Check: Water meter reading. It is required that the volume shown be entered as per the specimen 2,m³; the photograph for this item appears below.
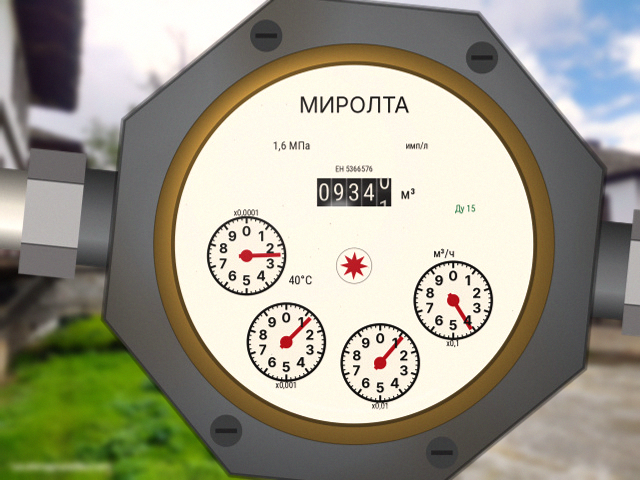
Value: 9340.4112,m³
